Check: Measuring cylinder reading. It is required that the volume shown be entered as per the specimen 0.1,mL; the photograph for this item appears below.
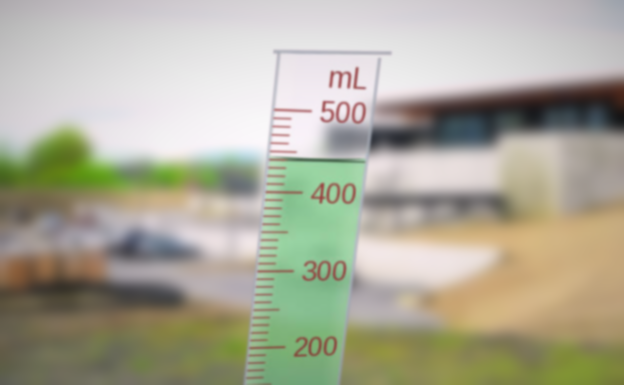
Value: 440,mL
